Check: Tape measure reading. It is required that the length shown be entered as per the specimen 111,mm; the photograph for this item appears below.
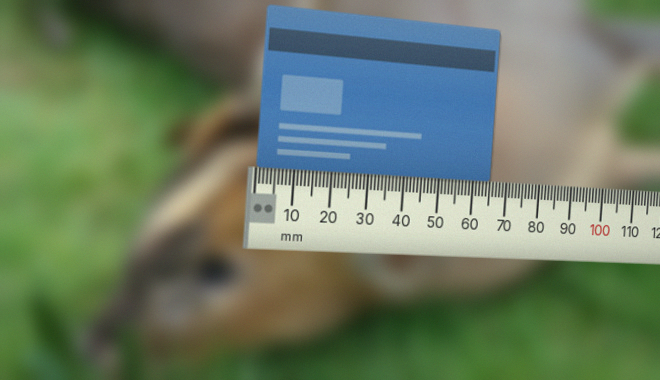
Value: 65,mm
